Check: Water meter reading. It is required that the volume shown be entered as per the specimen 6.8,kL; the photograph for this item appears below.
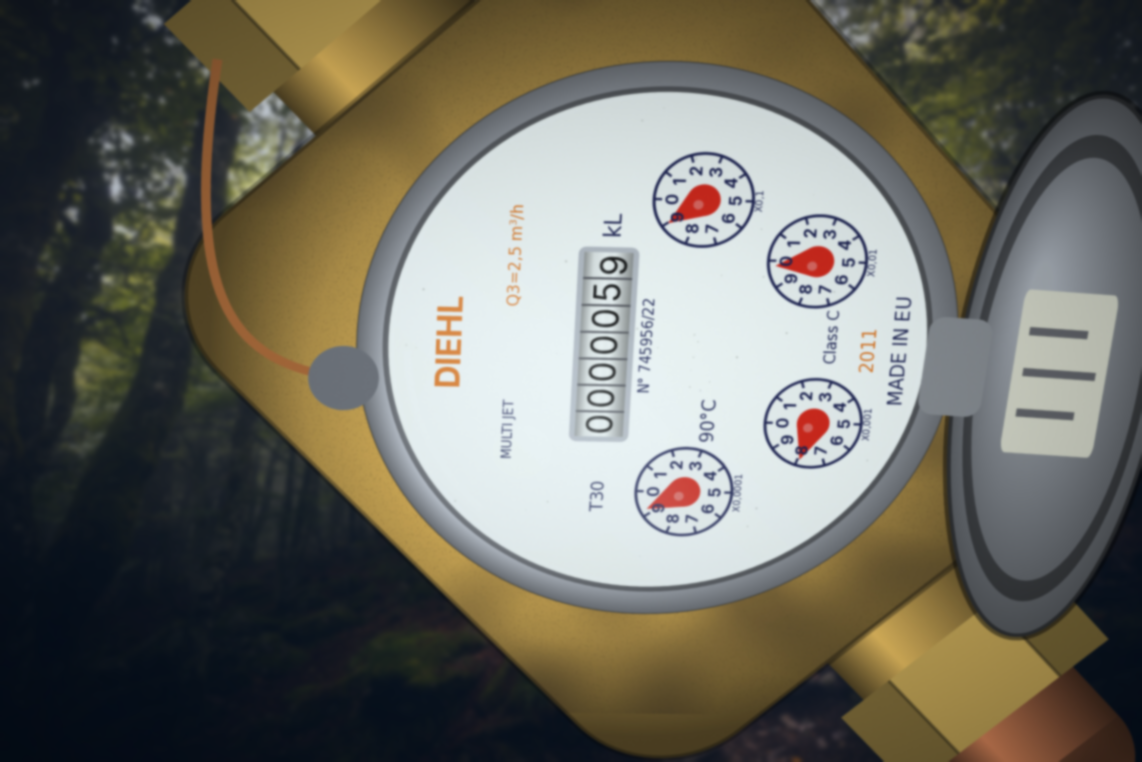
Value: 58.8979,kL
